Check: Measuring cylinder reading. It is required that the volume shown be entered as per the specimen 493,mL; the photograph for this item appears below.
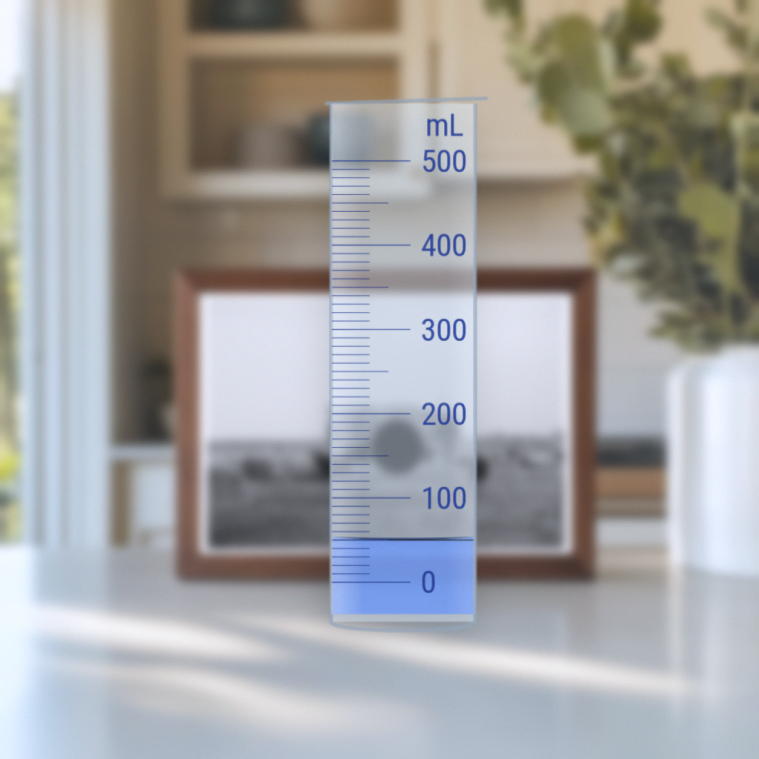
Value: 50,mL
